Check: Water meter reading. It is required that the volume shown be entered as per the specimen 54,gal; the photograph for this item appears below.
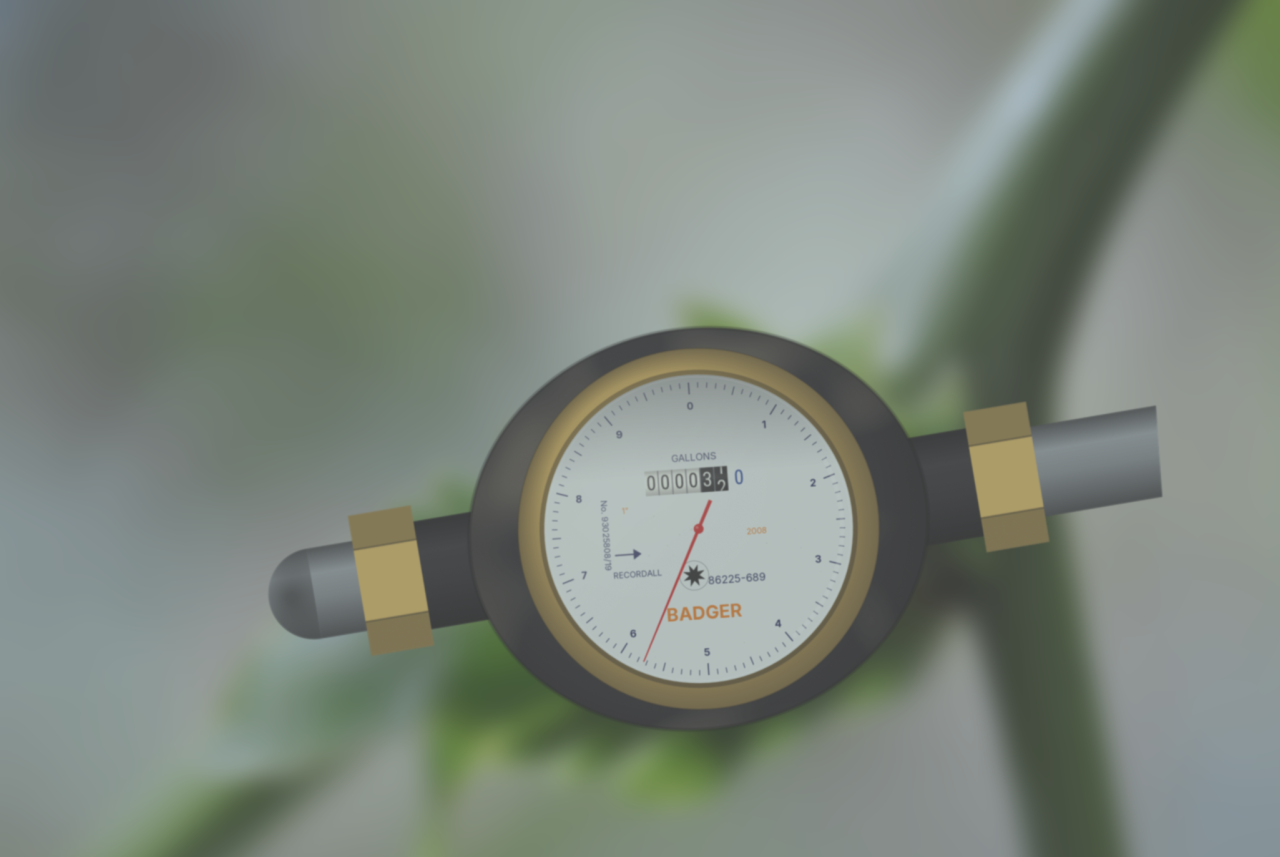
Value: 315.7,gal
